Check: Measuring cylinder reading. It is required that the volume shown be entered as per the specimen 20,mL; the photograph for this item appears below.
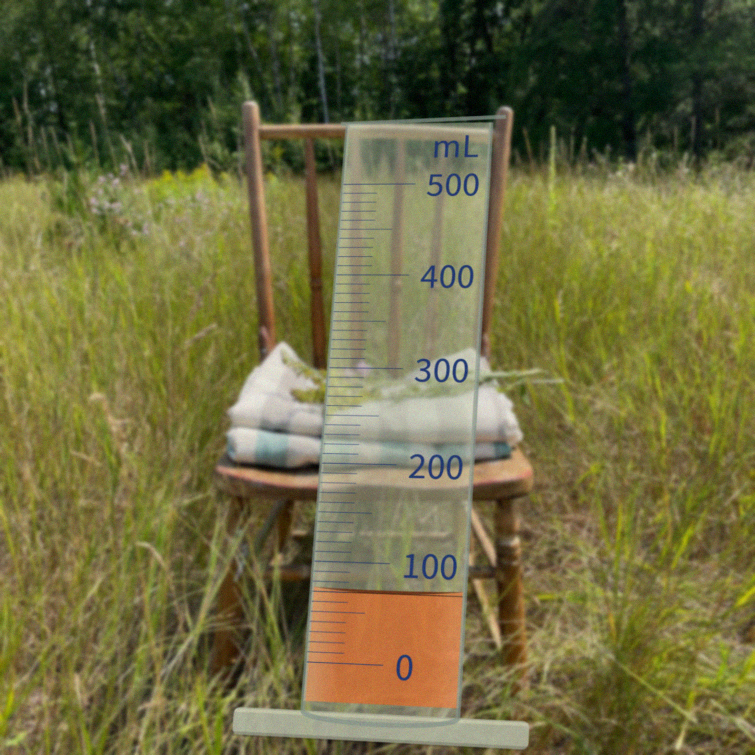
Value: 70,mL
